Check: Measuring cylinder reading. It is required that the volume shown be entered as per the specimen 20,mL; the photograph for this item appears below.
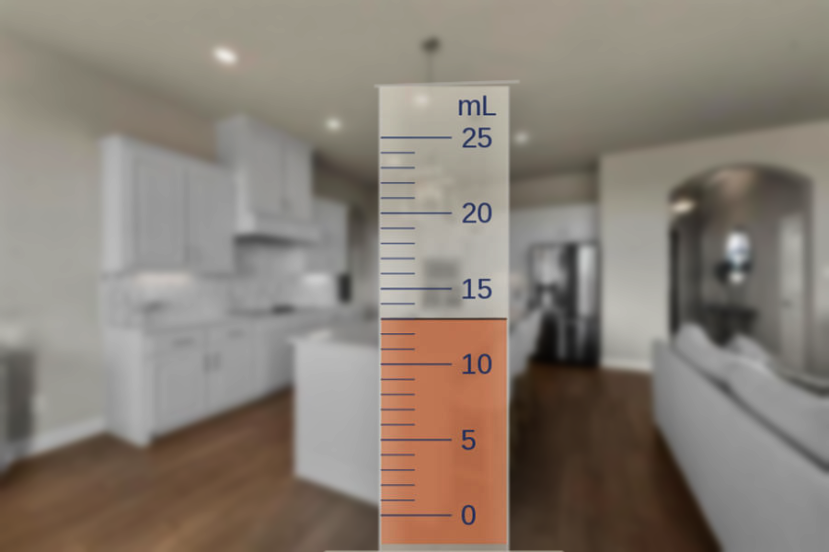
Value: 13,mL
